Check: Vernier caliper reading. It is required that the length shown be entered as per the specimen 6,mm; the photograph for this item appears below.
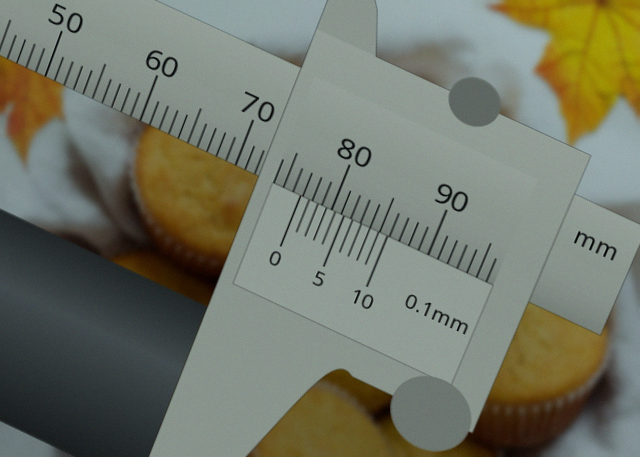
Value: 76.8,mm
